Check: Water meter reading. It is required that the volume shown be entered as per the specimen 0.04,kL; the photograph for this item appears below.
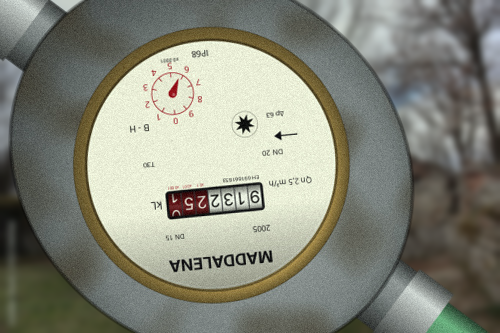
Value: 9132.2505,kL
